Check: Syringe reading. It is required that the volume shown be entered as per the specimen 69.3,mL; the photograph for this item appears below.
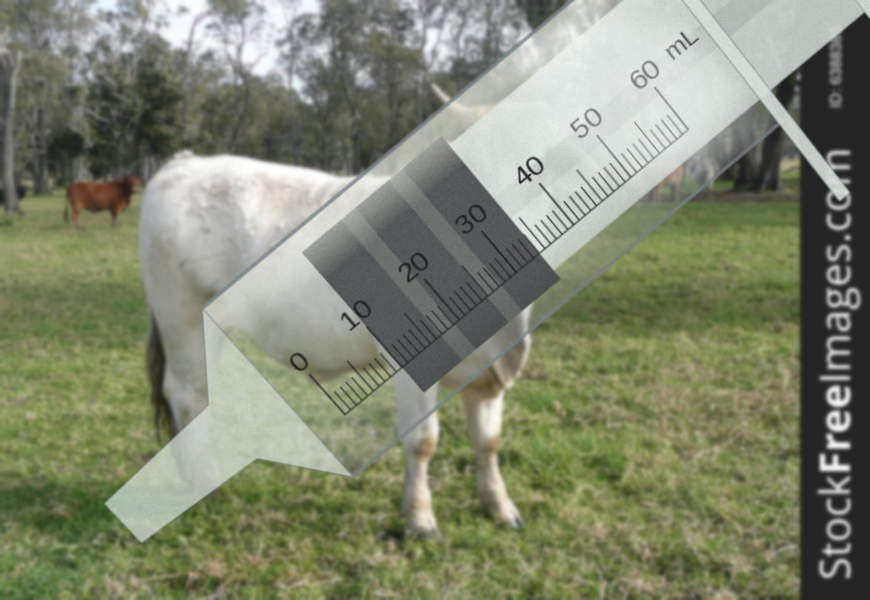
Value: 10,mL
